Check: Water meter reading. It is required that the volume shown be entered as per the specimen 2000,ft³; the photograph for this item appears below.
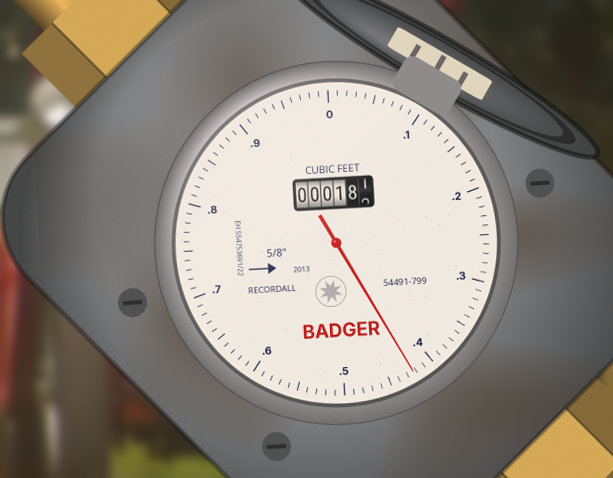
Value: 181.42,ft³
